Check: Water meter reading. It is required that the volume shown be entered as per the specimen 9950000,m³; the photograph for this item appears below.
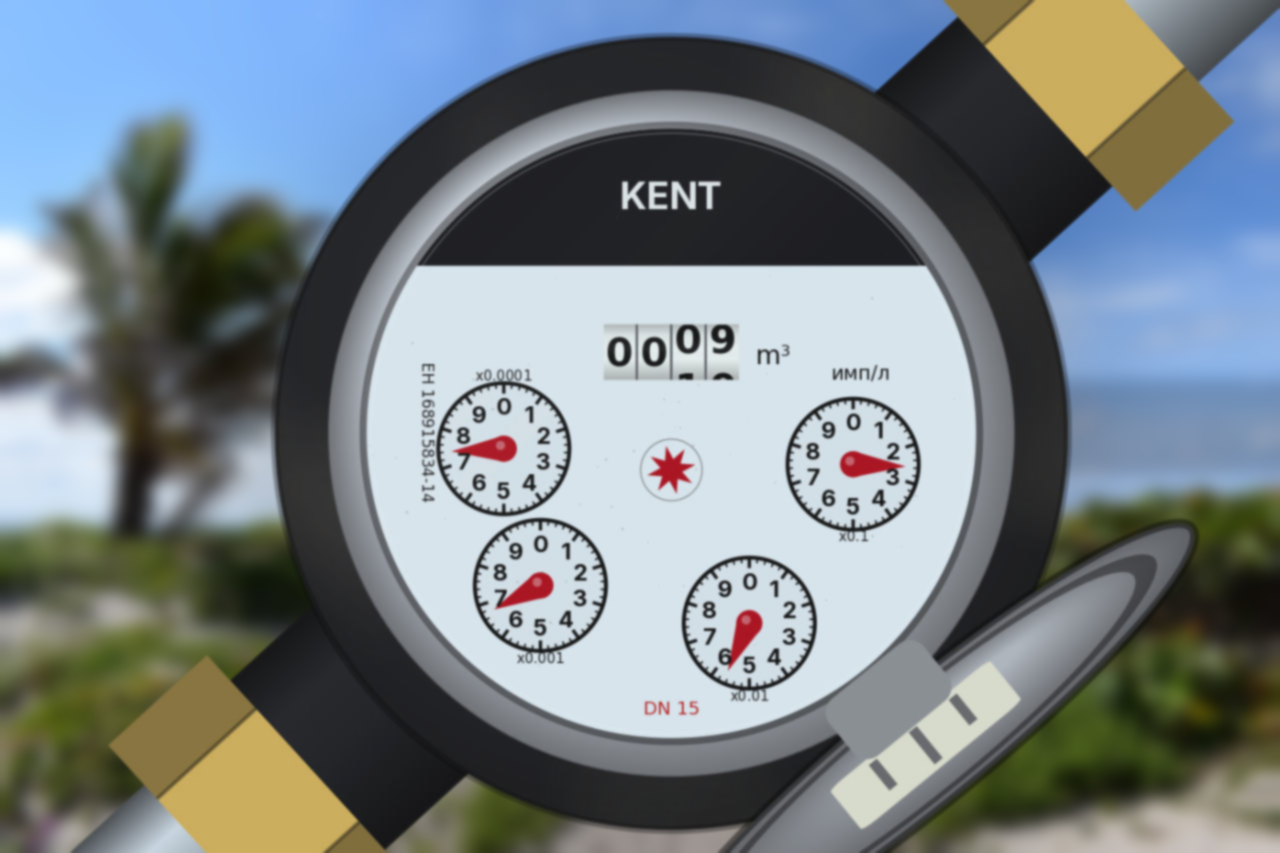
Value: 9.2567,m³
